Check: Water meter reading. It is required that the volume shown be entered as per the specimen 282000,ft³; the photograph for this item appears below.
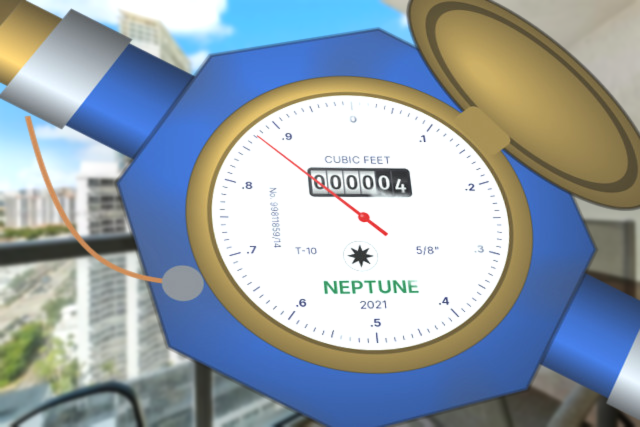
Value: 3.87,ft³
